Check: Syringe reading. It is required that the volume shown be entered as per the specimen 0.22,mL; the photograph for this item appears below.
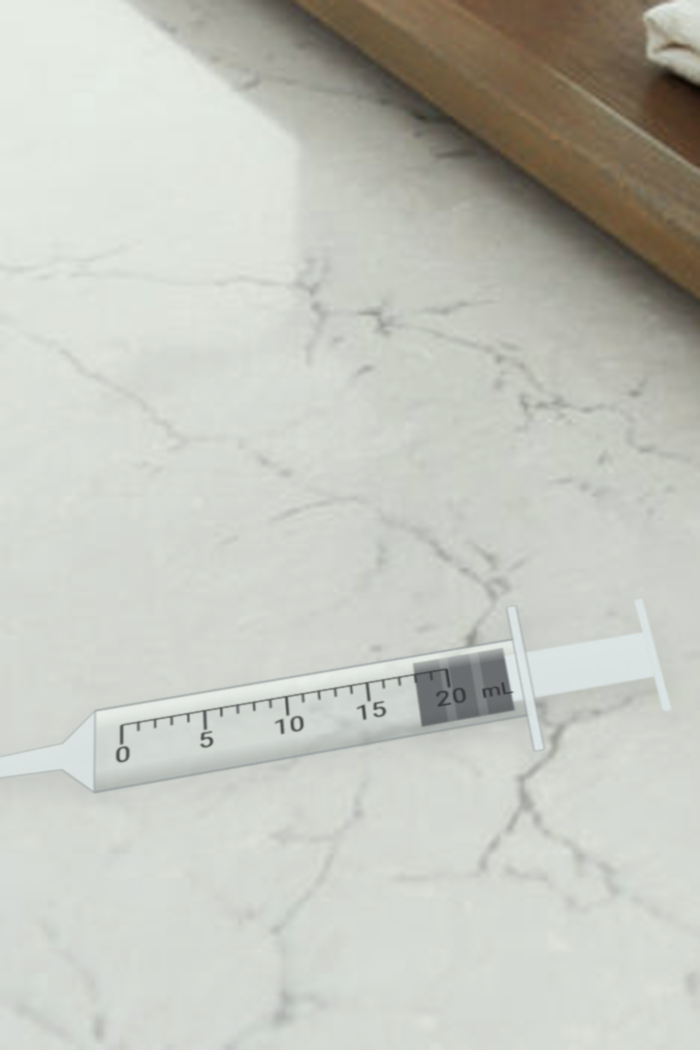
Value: 18,mL
